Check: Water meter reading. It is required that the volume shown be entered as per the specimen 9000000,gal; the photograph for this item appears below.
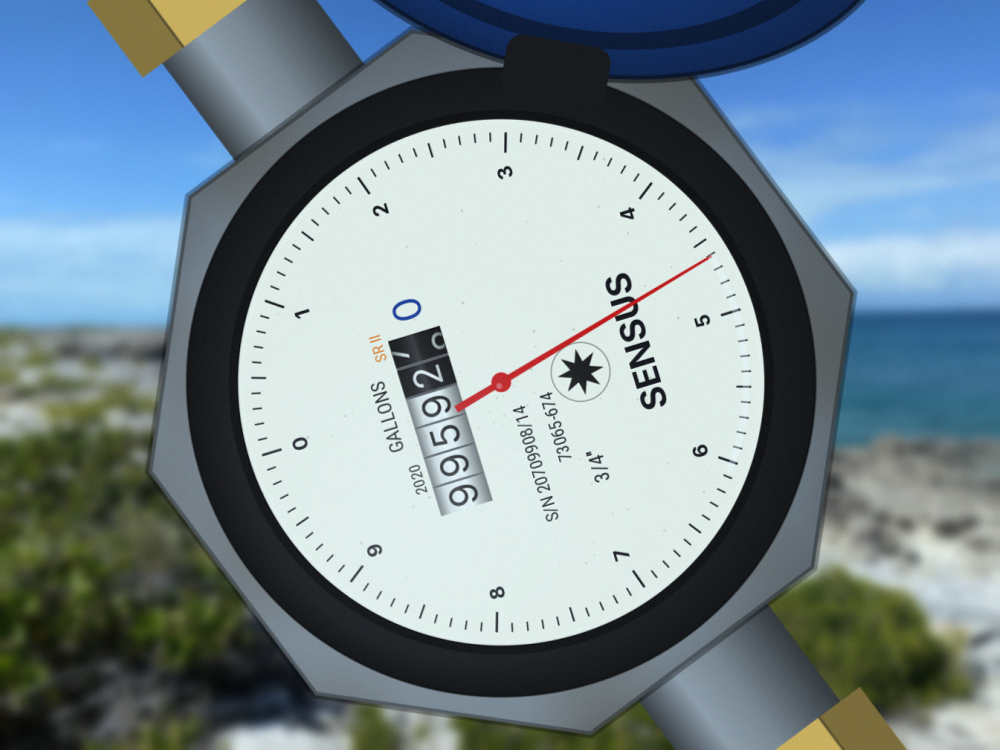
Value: 9959274.6,gal
